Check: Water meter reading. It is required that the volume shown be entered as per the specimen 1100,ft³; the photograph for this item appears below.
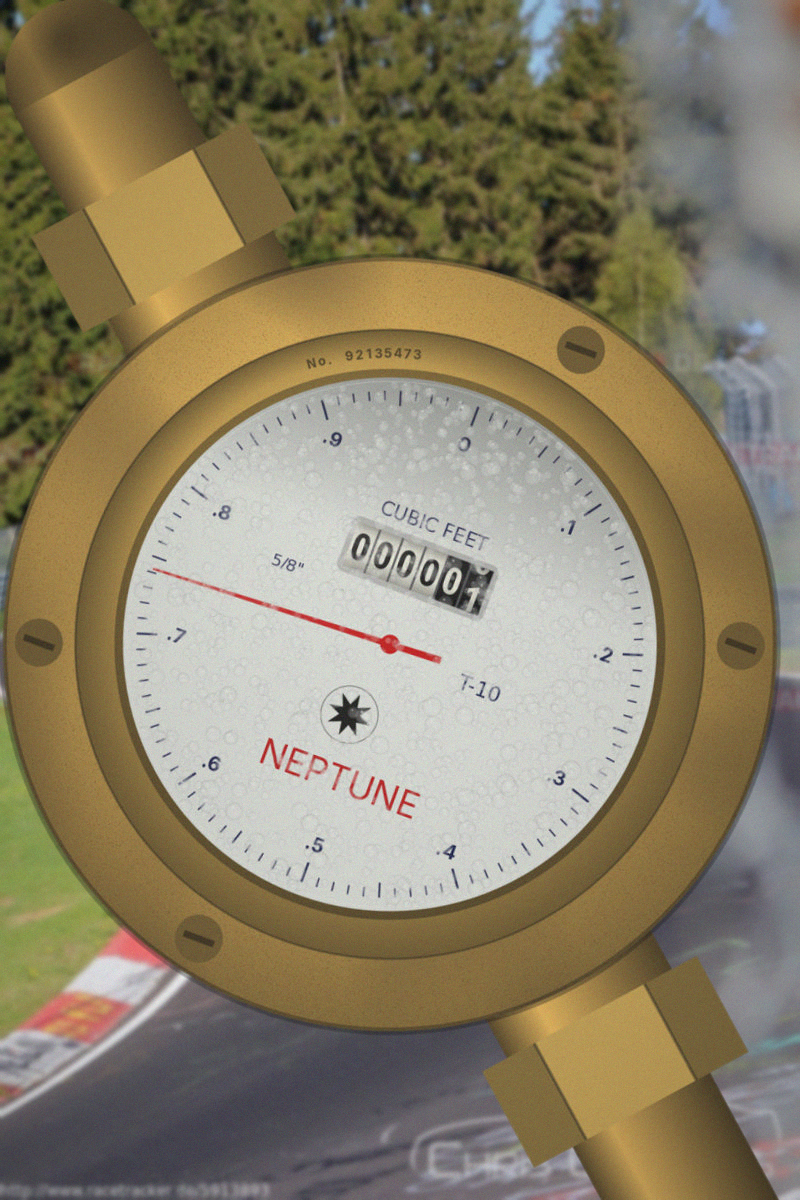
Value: 0.74,ft³
